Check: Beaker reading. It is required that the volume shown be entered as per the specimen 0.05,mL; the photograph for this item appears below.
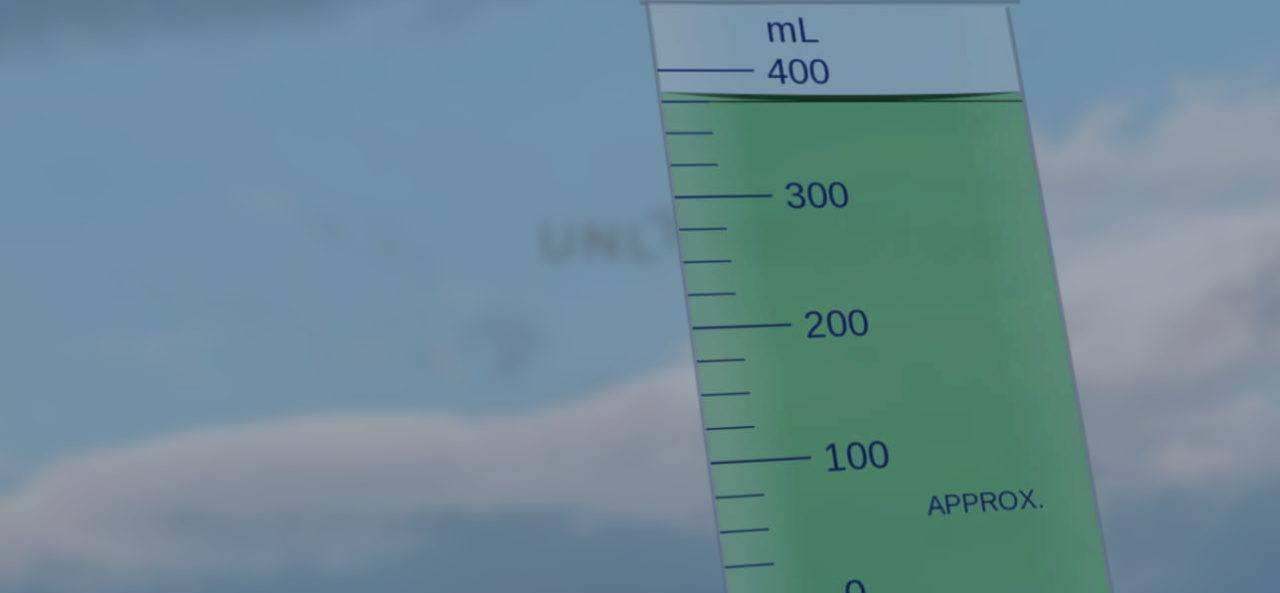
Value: 375,mL
